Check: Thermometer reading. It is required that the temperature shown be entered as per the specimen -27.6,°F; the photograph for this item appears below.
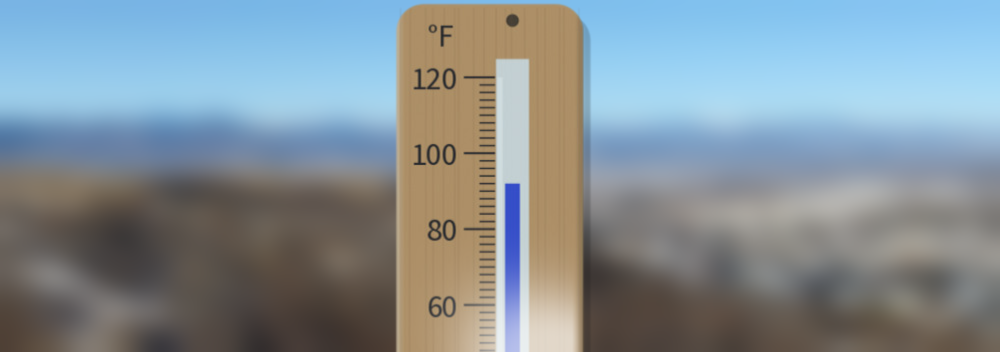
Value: 92,°F
